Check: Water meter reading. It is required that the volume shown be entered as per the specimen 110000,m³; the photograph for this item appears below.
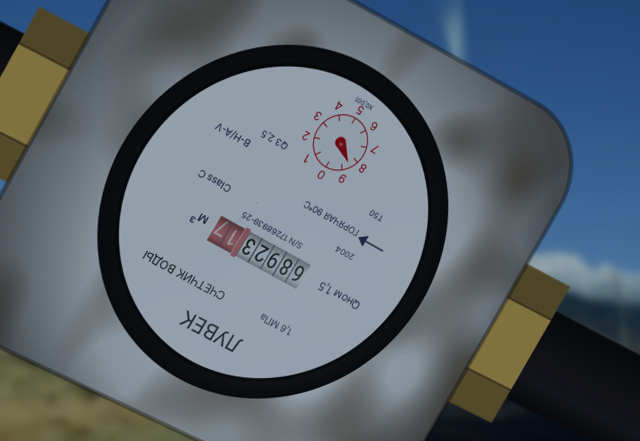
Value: 68923.168,m³
